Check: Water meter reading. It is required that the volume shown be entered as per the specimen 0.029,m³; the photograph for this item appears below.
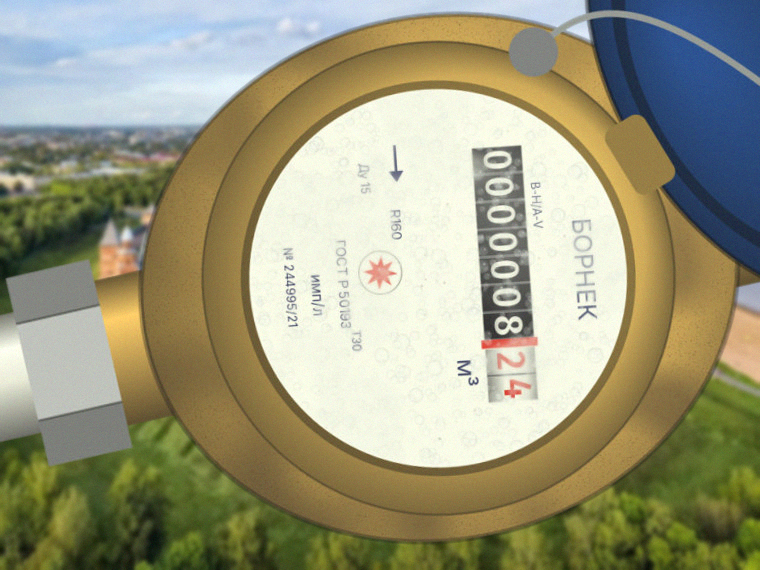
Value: 8.24,m³
